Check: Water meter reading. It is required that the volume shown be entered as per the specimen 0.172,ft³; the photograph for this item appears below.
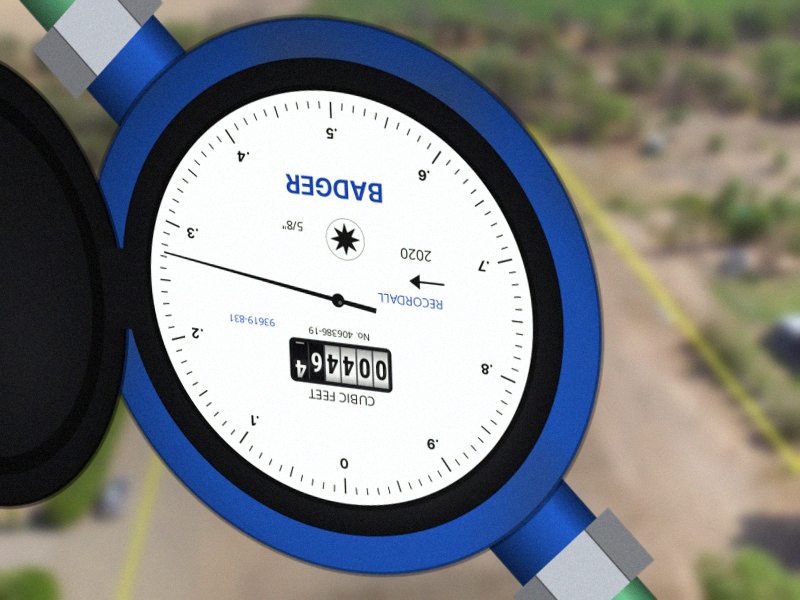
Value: 4464.27,ft³
